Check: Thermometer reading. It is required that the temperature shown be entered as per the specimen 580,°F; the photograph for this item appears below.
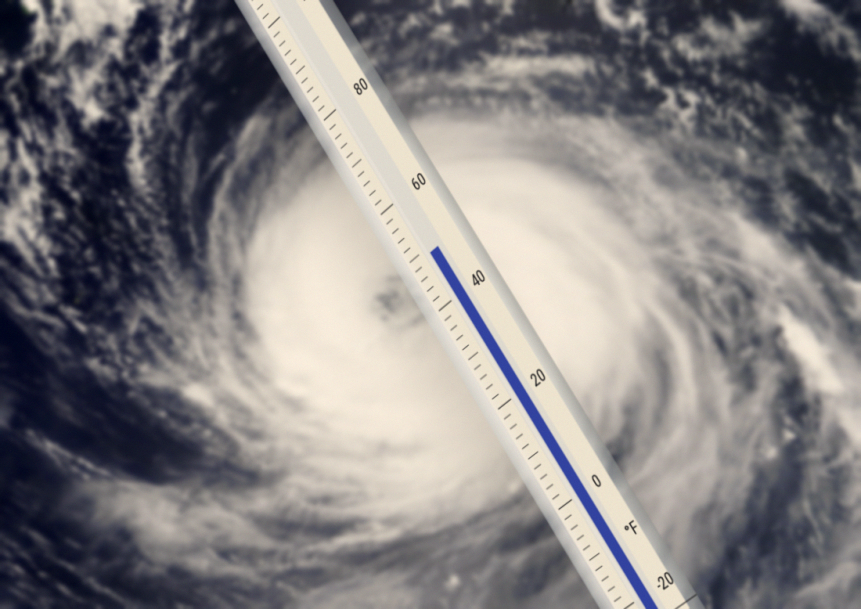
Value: 49,°F
